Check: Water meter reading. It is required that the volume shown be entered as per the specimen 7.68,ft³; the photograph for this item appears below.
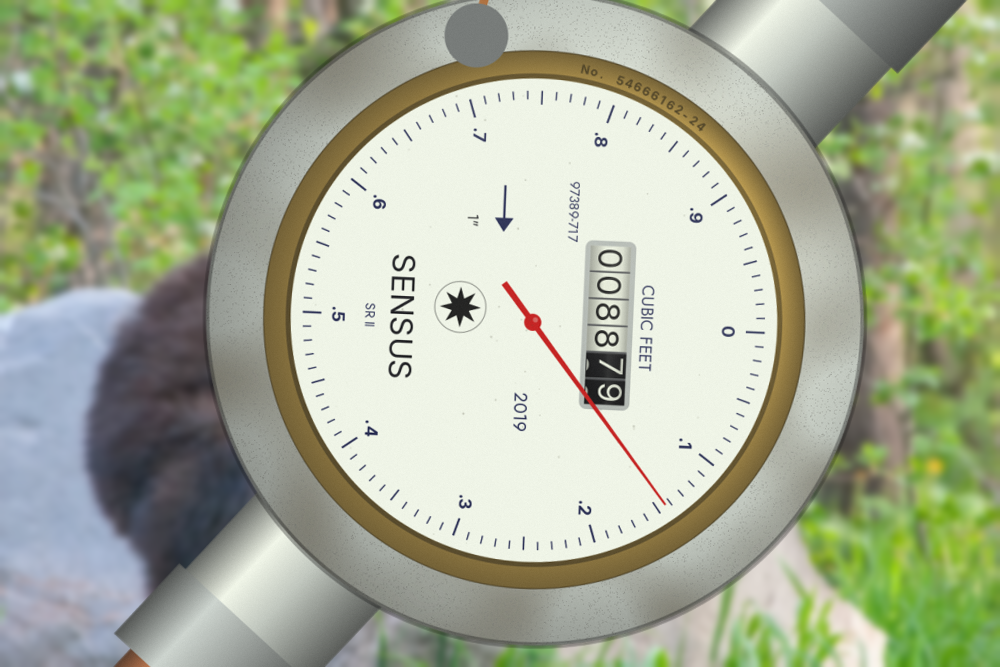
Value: 8879.14,ft³
